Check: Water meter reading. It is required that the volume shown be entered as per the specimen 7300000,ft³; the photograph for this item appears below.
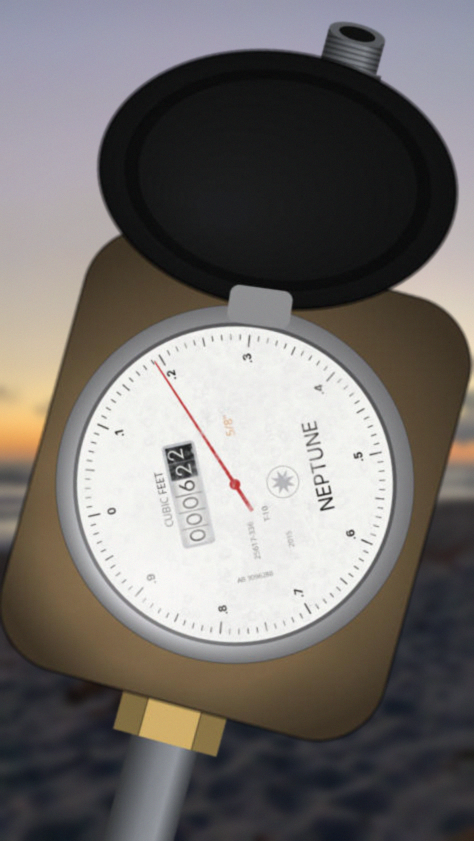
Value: 622.19,ft³
